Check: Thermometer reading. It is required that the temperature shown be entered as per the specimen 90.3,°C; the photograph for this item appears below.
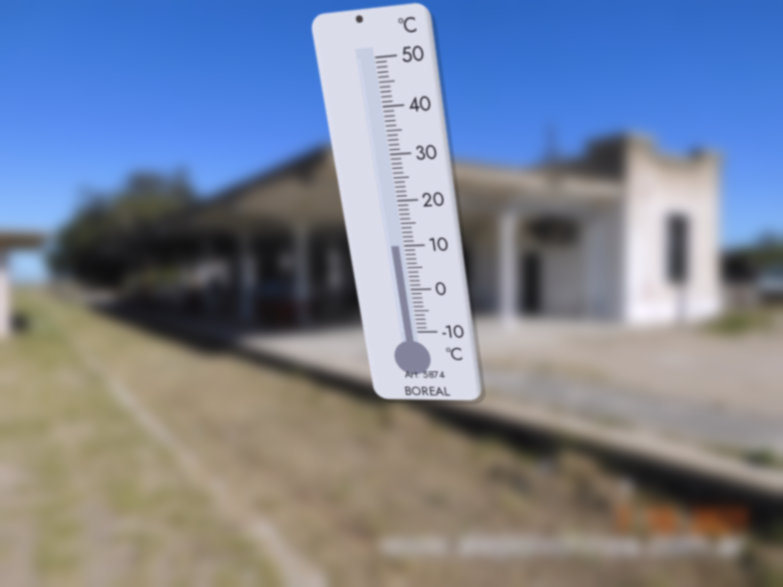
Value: 10,°C
